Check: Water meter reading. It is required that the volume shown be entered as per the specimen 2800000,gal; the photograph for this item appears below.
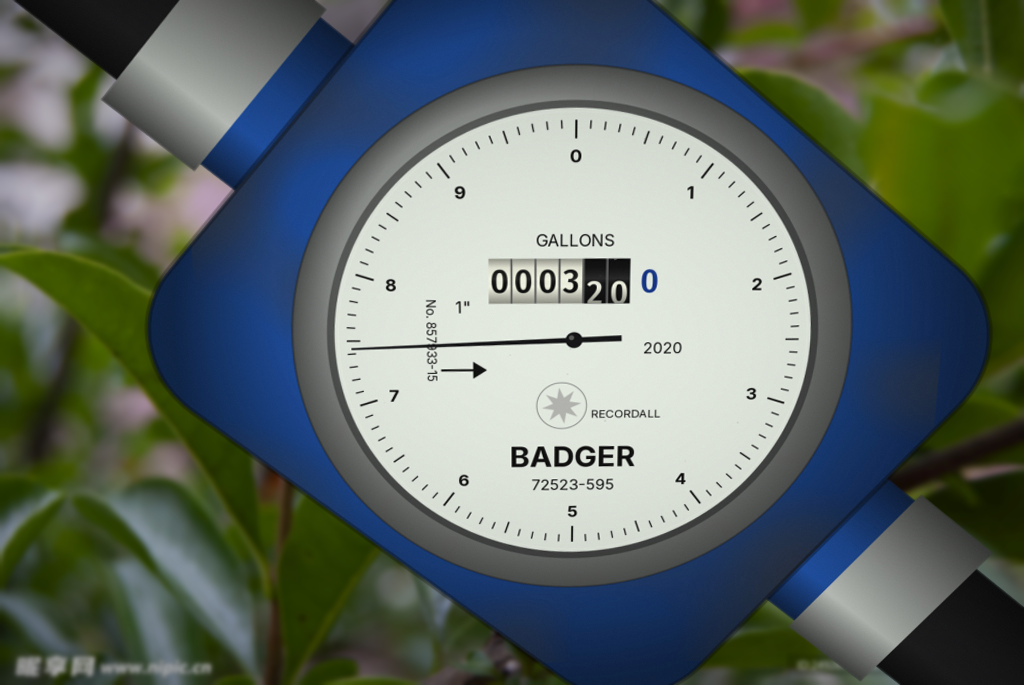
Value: 3197.4,gal
